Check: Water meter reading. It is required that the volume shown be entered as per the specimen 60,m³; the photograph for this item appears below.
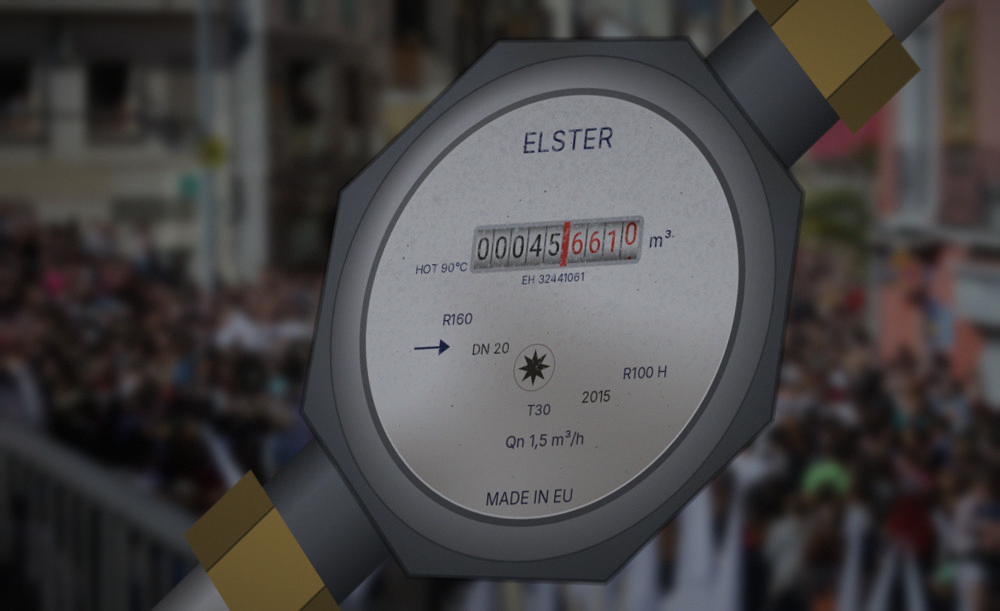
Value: 45.6610,m³
